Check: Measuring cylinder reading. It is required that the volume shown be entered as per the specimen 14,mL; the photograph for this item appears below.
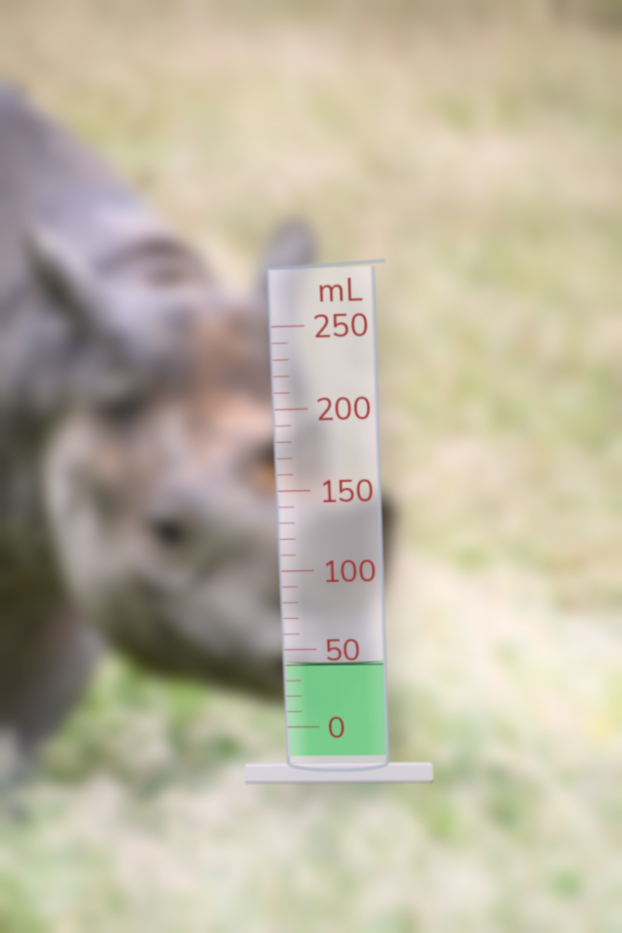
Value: 40,mL
